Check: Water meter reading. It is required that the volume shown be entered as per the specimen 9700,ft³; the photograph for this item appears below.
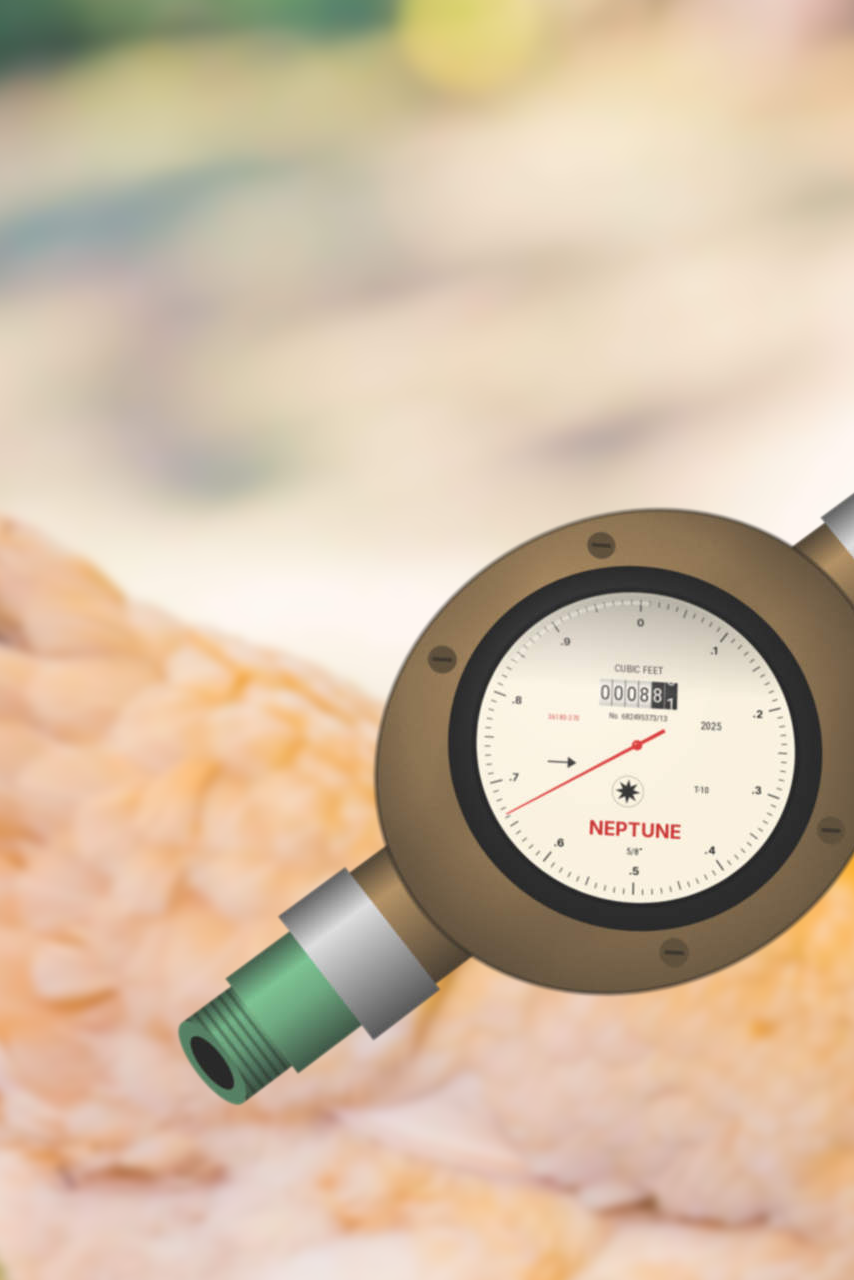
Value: 880.66,ft³
